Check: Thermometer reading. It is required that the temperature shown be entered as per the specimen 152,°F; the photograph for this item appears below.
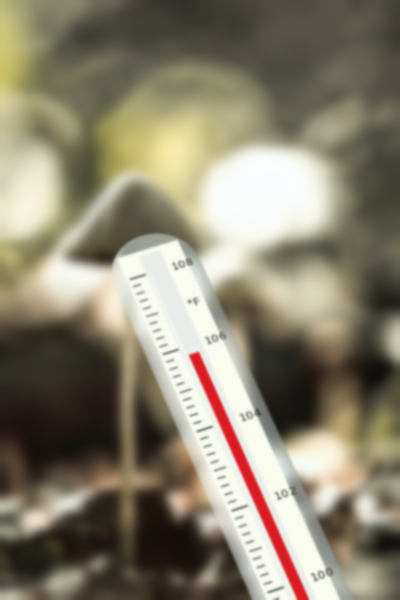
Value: 105.8,°F
